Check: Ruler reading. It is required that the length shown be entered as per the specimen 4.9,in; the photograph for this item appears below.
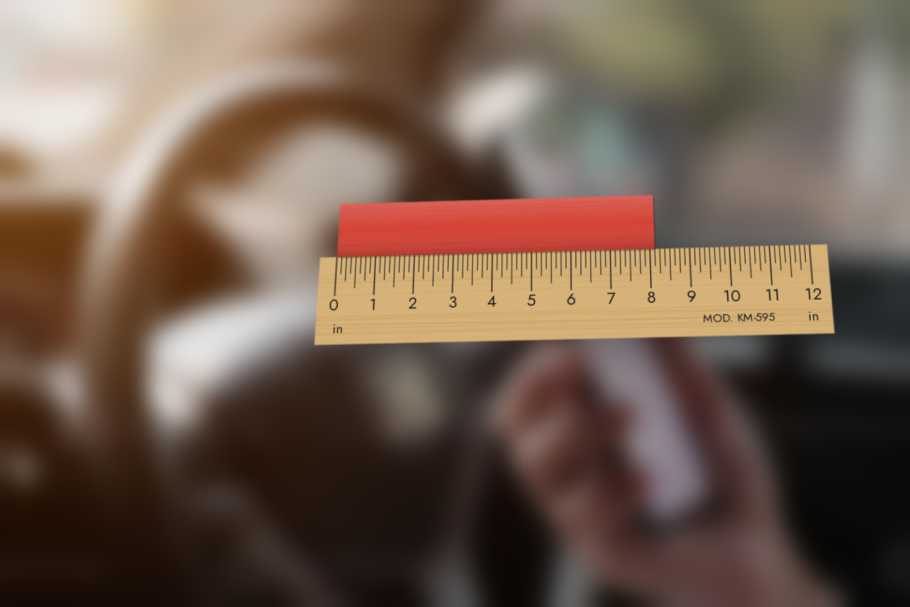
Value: 8.125,in
